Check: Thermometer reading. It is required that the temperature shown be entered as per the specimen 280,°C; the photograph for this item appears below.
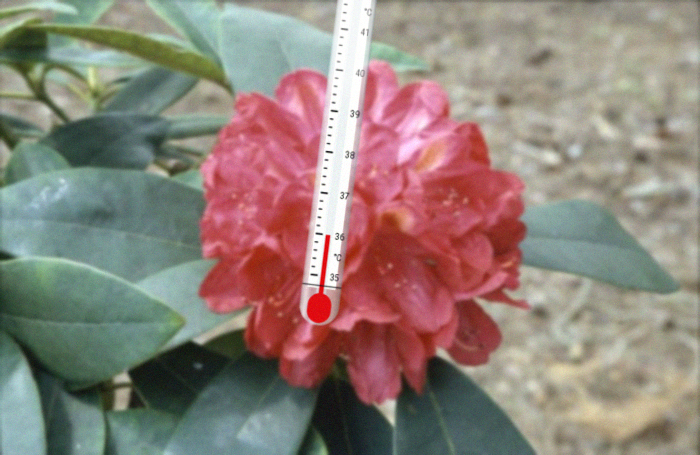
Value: 36,°C
